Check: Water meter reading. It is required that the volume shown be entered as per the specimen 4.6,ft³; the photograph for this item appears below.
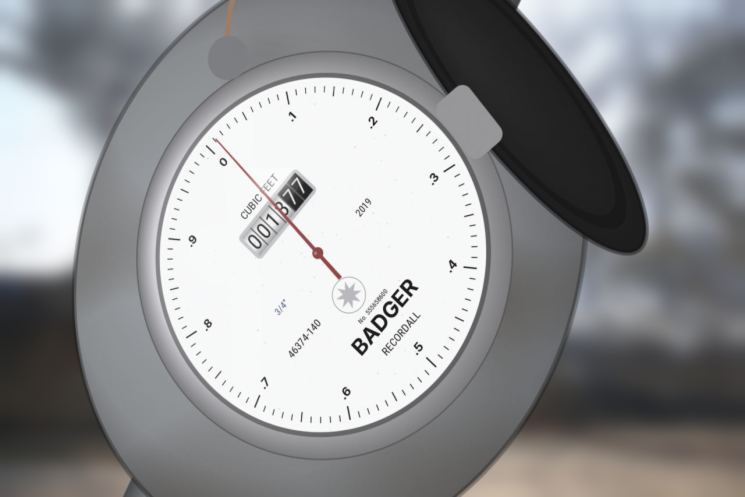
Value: 1377.01,ft³
